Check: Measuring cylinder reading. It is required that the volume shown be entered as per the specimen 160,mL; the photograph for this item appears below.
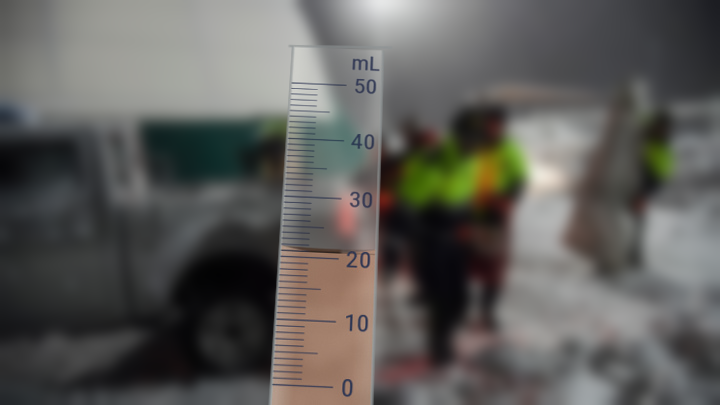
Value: 21,mL
